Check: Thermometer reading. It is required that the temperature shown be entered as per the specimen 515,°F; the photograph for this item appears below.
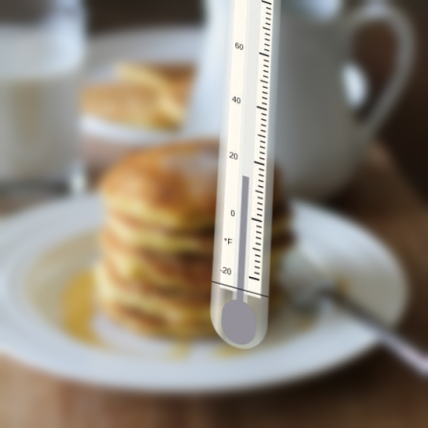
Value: 14,°F
